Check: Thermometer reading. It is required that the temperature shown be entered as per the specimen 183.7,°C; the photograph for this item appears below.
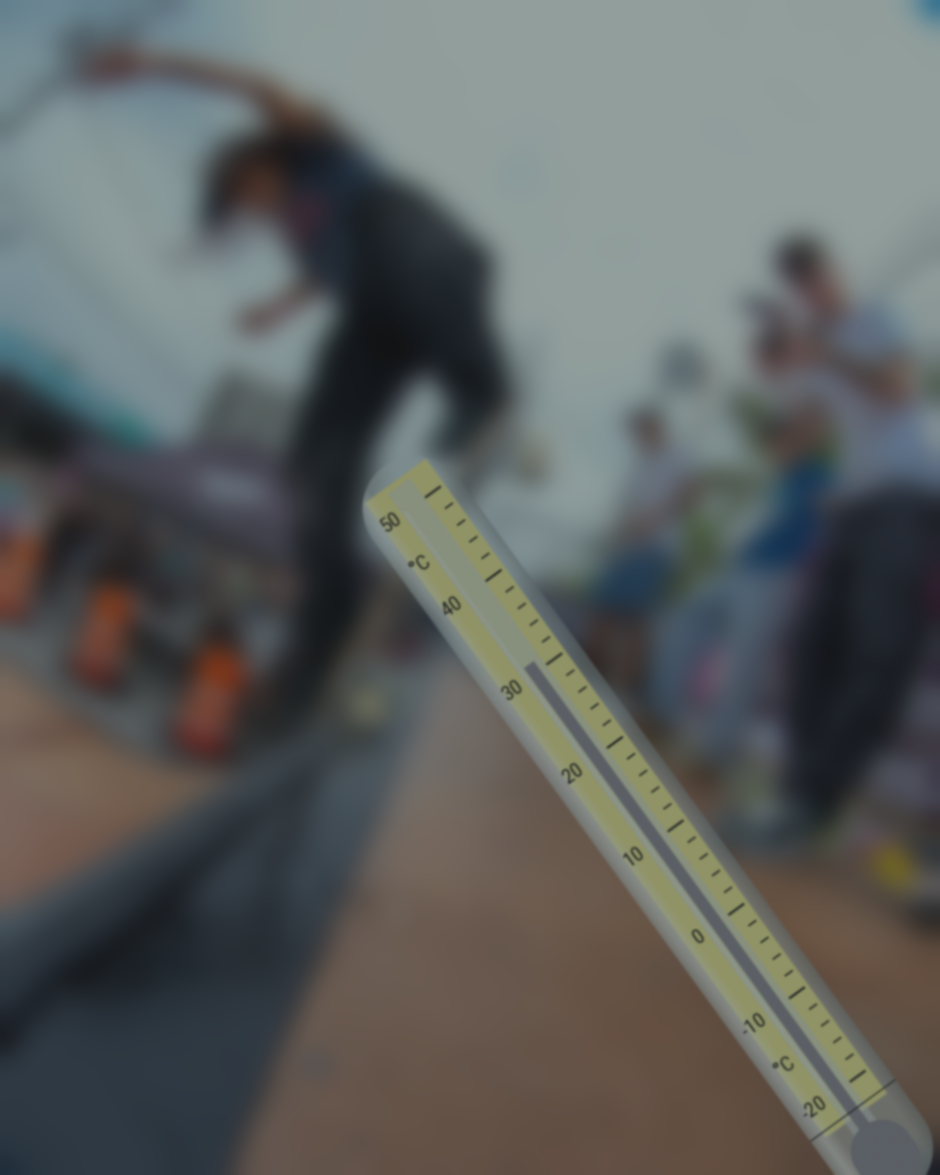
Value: 31,°C
